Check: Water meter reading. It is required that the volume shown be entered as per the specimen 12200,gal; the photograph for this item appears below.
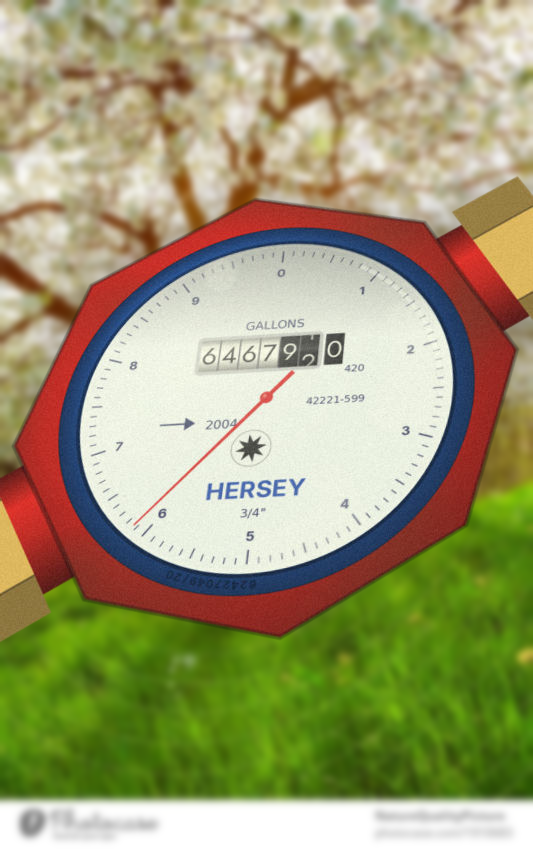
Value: 6467916.1,gal
